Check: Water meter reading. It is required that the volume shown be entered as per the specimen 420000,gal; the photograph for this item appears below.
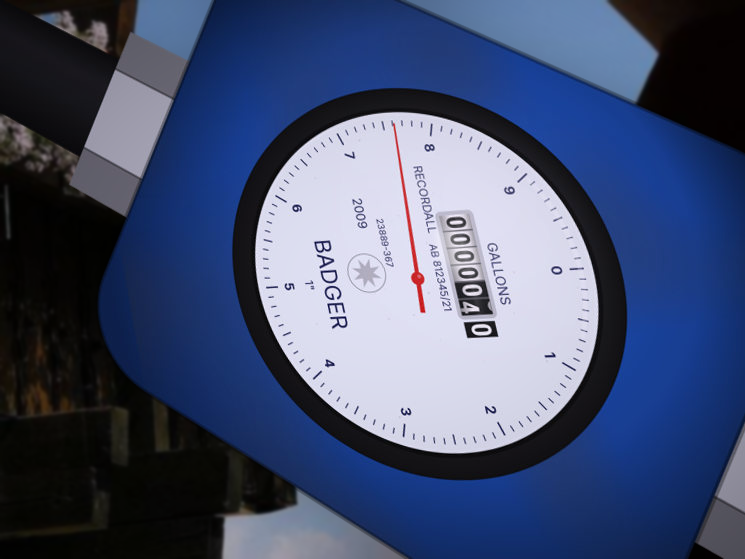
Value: 37.6,gal
